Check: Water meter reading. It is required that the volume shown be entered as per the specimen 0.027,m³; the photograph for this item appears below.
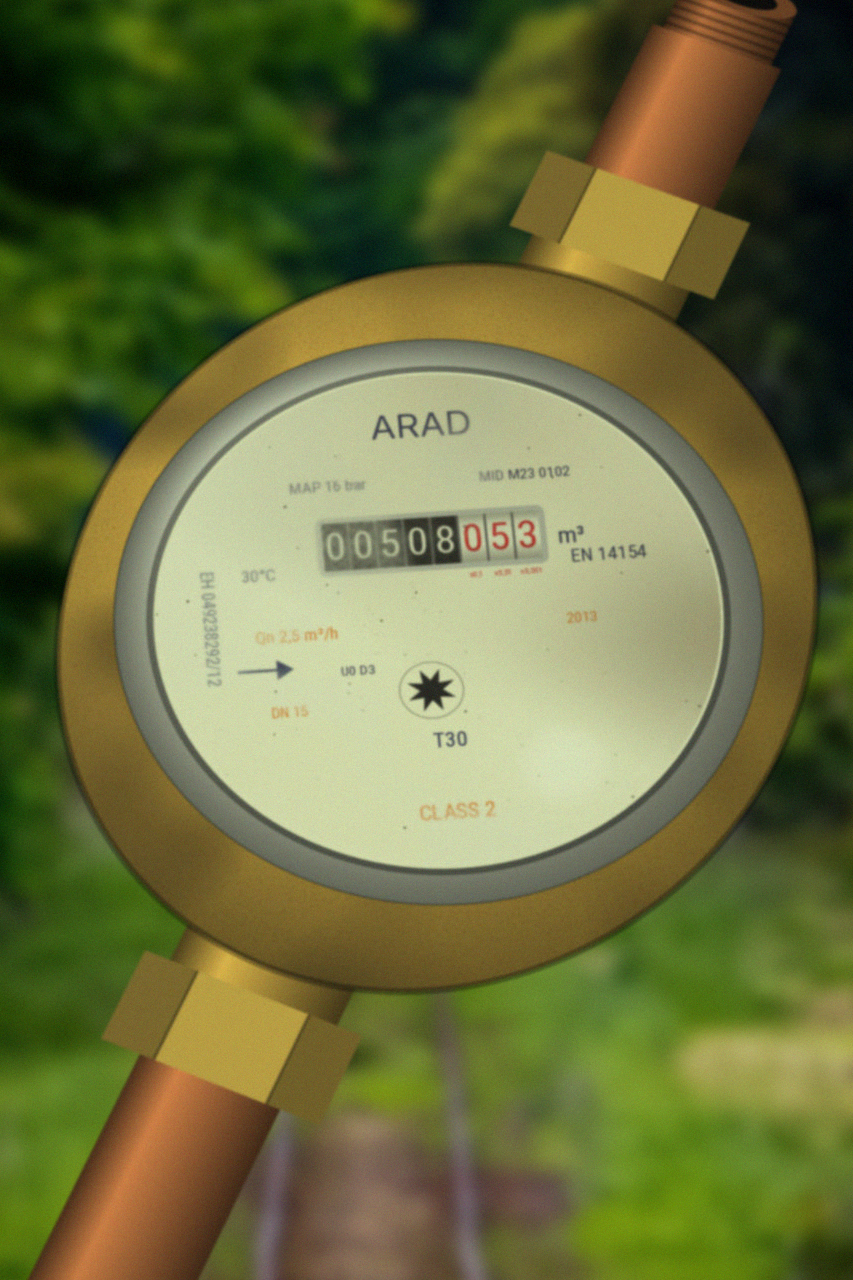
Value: 508.053,m³
